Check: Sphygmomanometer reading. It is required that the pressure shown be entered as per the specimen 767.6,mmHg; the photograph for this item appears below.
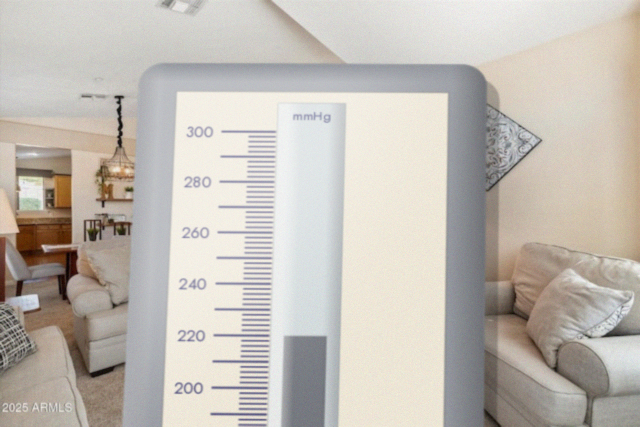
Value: 220,mmHg
